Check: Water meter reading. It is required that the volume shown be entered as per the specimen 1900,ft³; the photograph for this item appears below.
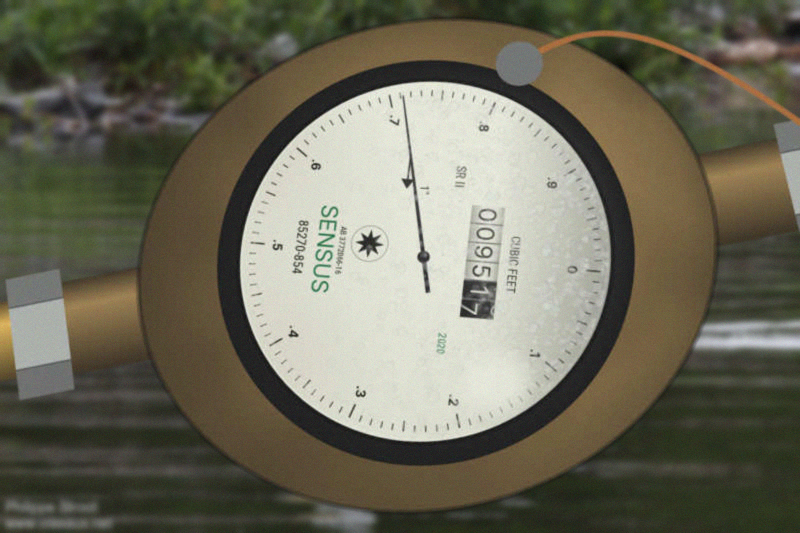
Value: 9516.71,ft³
